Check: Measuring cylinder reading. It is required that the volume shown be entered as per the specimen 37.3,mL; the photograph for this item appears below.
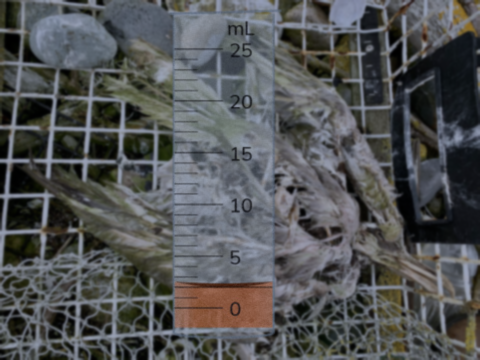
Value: 2,mL
